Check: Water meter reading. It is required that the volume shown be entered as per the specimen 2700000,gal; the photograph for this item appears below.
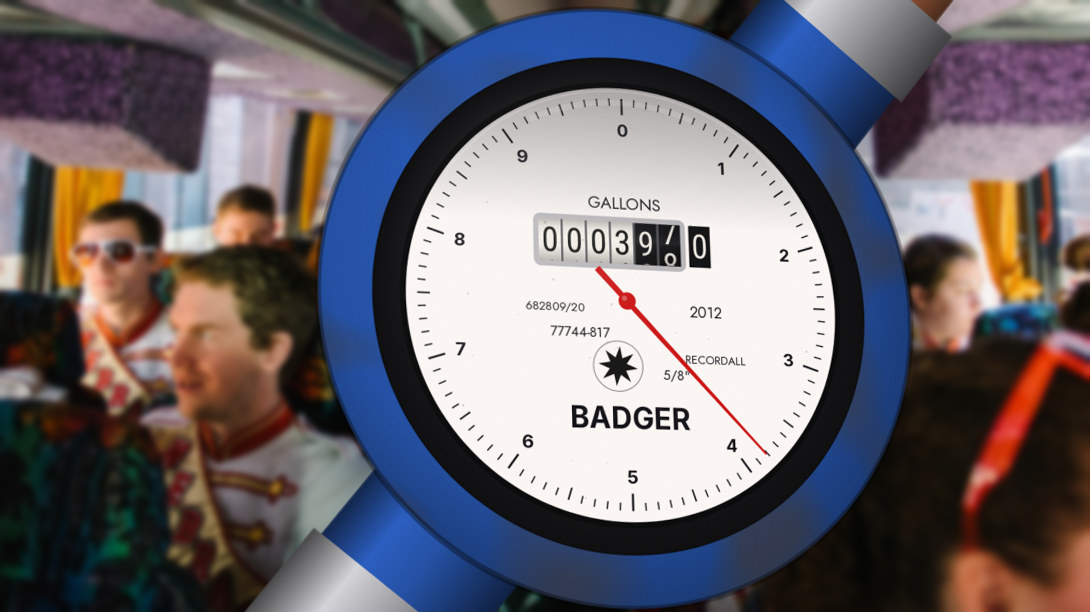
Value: 3973.8,gal
